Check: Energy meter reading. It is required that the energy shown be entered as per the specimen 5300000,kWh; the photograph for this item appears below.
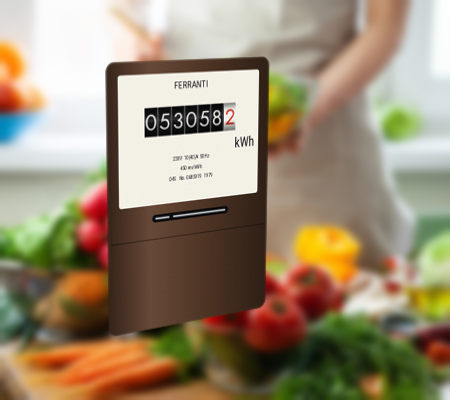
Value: 53058.2,kWh
